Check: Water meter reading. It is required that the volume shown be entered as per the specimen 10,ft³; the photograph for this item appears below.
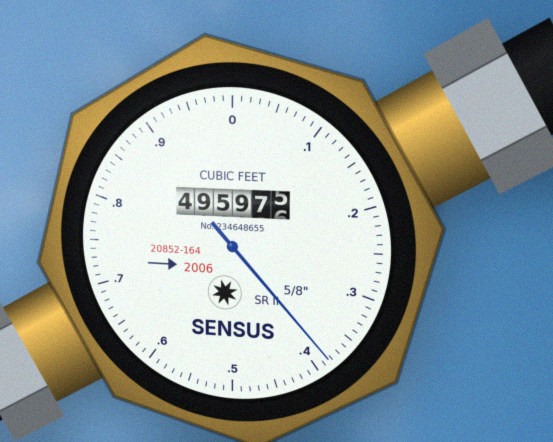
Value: 495975.38,ft³
